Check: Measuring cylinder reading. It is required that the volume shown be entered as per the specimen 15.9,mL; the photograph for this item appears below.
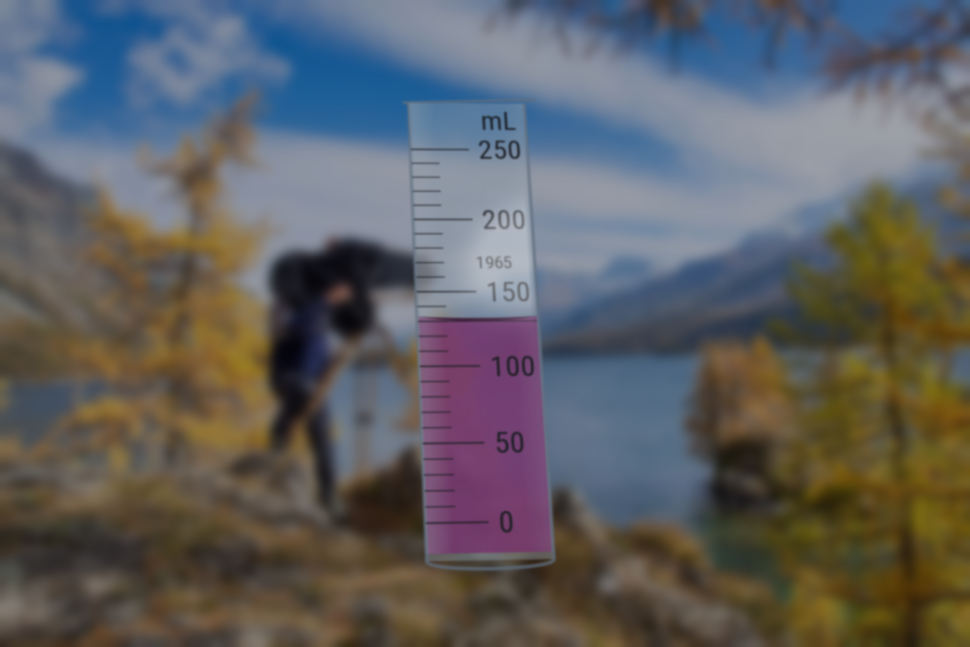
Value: 130,mL
